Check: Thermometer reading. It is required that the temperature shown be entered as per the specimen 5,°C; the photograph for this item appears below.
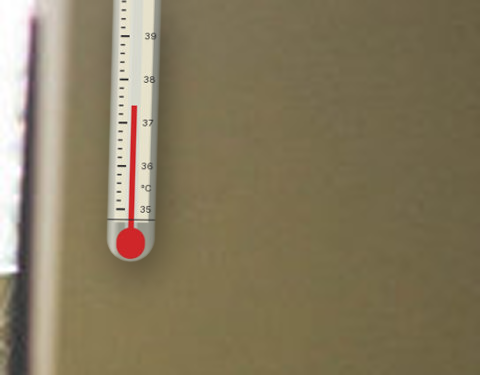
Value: 37.4,°C
